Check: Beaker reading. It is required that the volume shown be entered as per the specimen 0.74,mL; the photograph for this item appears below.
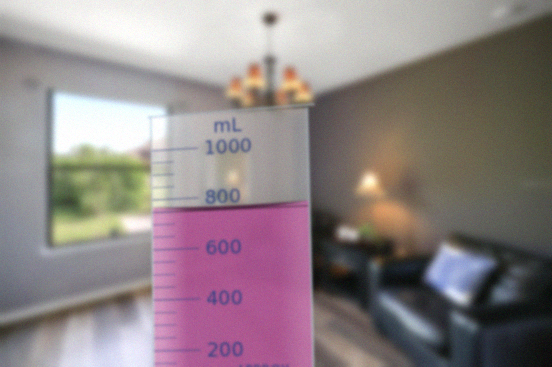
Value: 750,mL
